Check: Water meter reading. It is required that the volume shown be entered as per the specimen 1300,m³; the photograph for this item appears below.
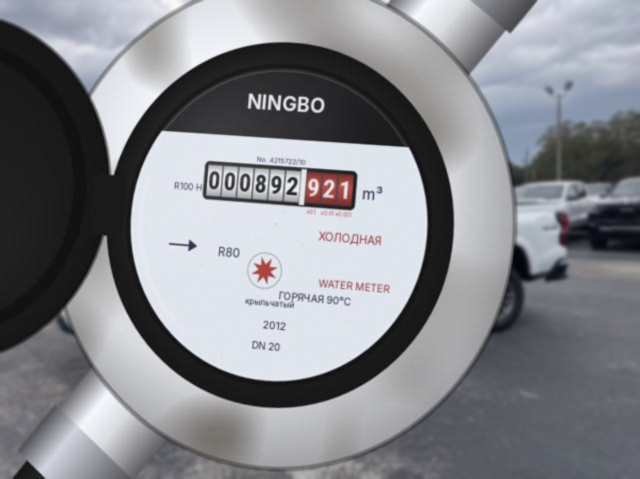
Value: 892.921,m³
